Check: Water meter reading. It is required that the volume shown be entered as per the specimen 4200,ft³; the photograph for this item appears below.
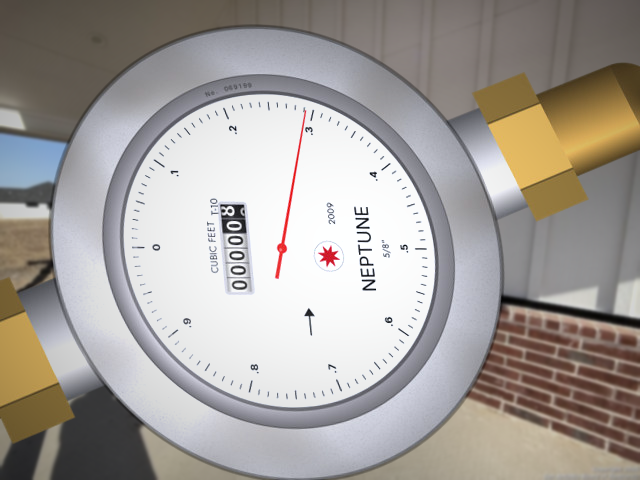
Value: 8.29,ft³
